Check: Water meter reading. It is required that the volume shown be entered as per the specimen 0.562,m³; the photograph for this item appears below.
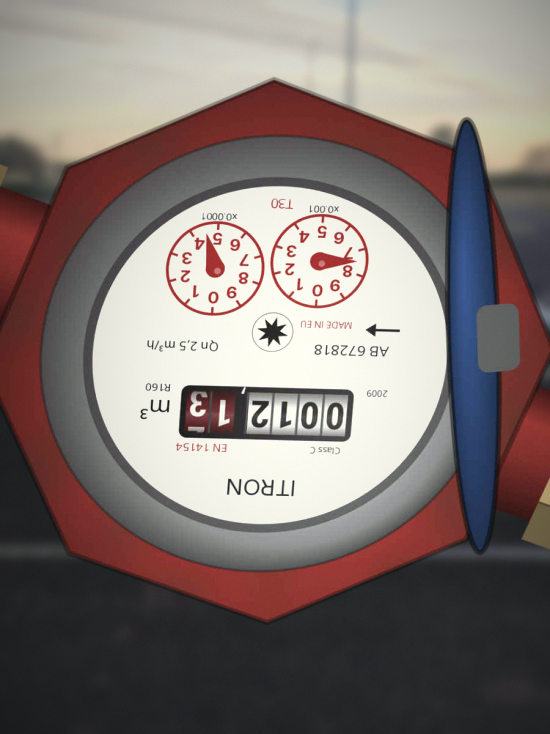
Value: 12.1274,m³
